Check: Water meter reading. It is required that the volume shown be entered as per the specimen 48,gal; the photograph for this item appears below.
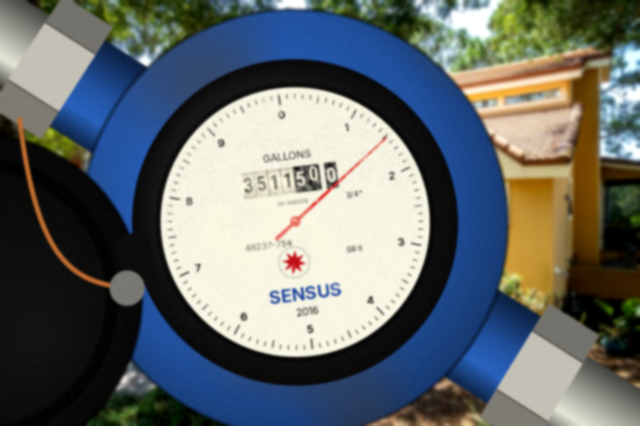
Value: 3511501.5,gal
